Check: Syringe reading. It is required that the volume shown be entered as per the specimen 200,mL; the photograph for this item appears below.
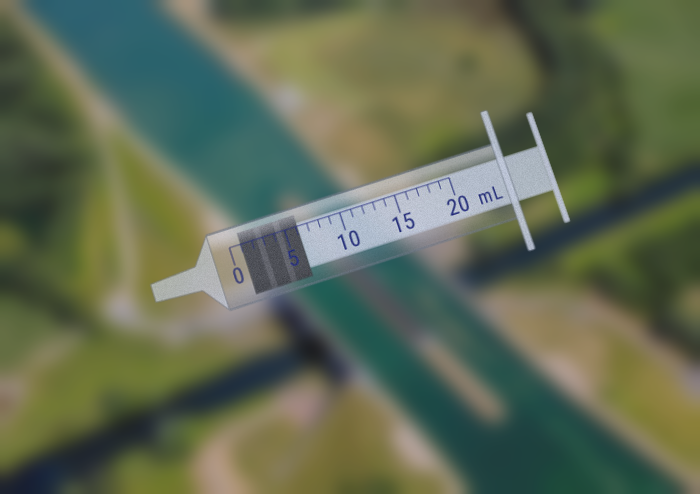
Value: 1,mL
